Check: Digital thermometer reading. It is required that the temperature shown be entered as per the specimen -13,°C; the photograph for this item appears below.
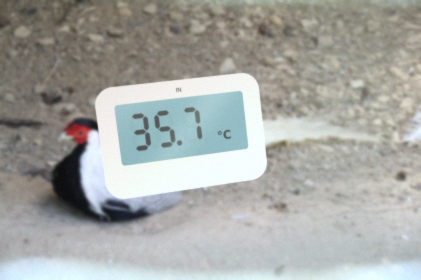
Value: 35.7,°C
